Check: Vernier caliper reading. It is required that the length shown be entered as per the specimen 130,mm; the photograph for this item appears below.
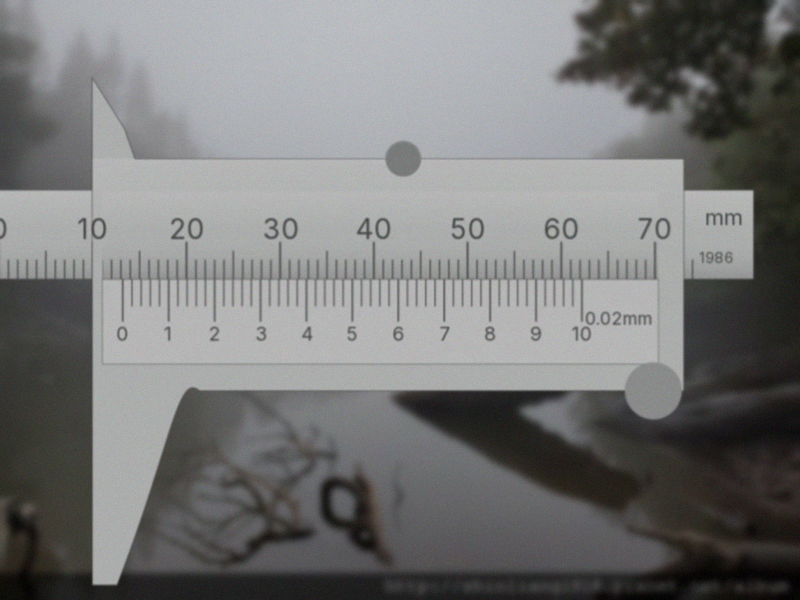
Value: 13.2,mm
